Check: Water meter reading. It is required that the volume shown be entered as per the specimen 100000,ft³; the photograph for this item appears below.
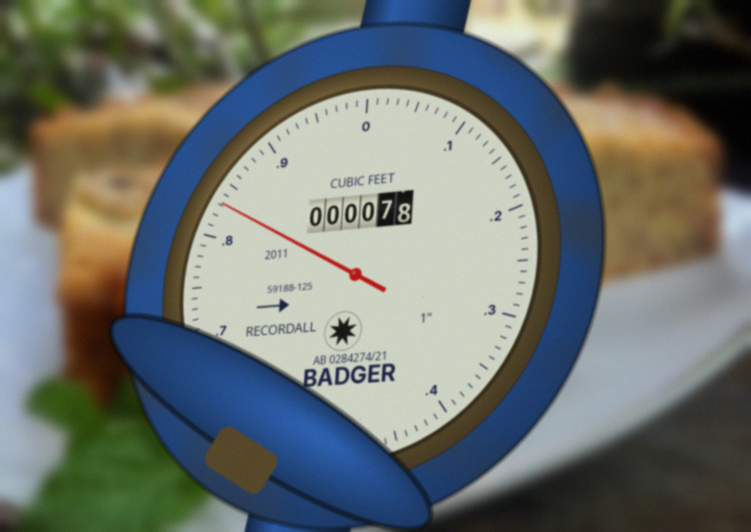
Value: 77.83,ft³
